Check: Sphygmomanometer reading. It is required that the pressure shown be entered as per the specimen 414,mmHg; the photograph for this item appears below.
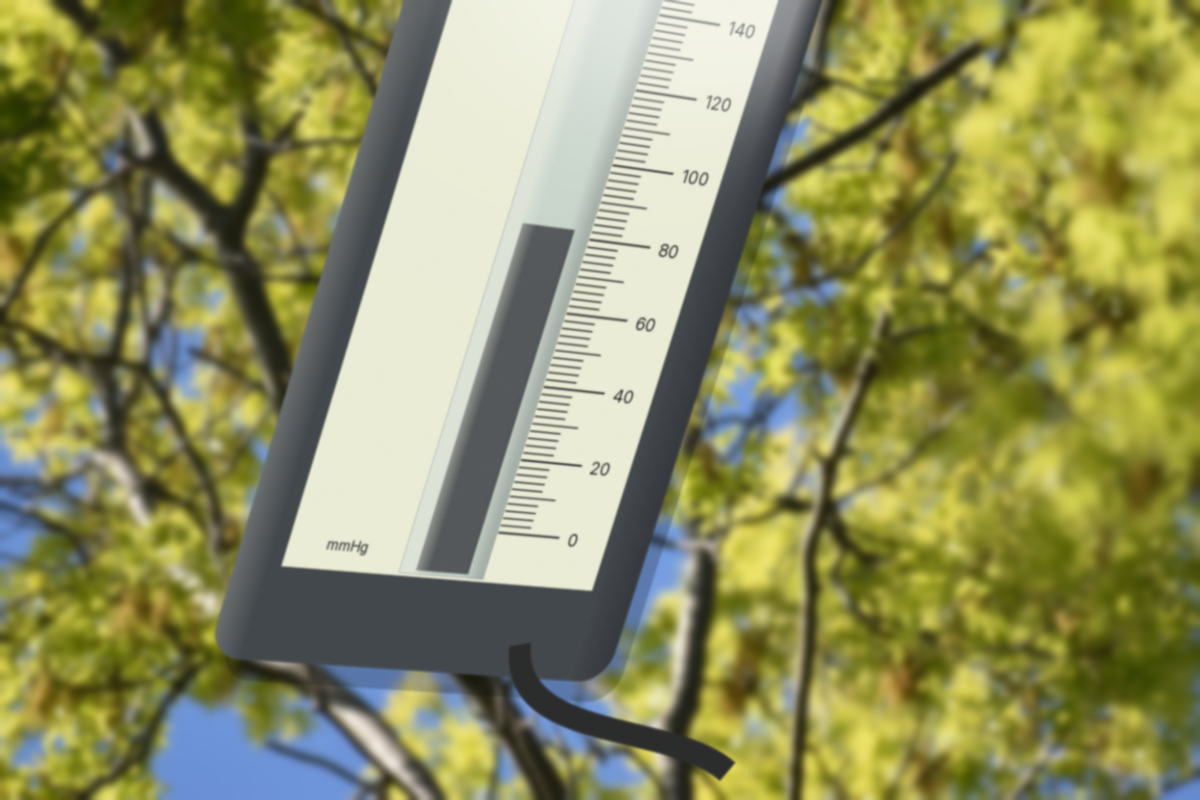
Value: 82,mmHg
